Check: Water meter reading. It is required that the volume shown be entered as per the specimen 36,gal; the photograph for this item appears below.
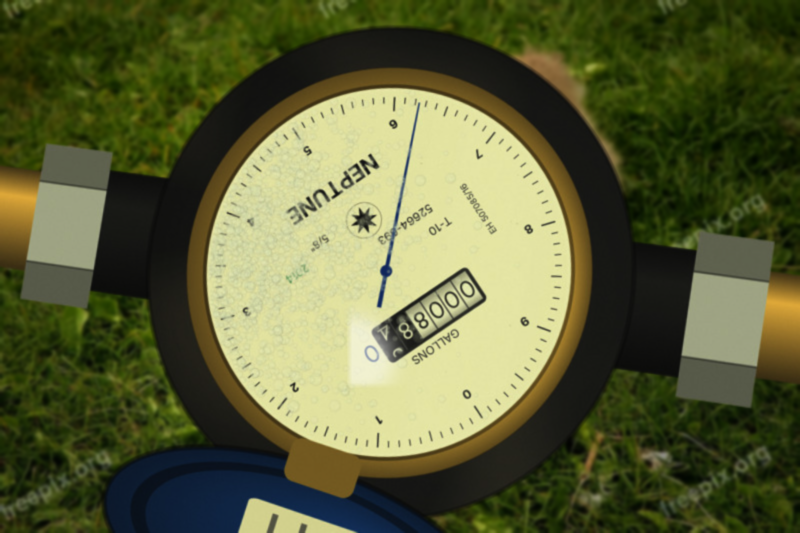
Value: 8836.2,gal
